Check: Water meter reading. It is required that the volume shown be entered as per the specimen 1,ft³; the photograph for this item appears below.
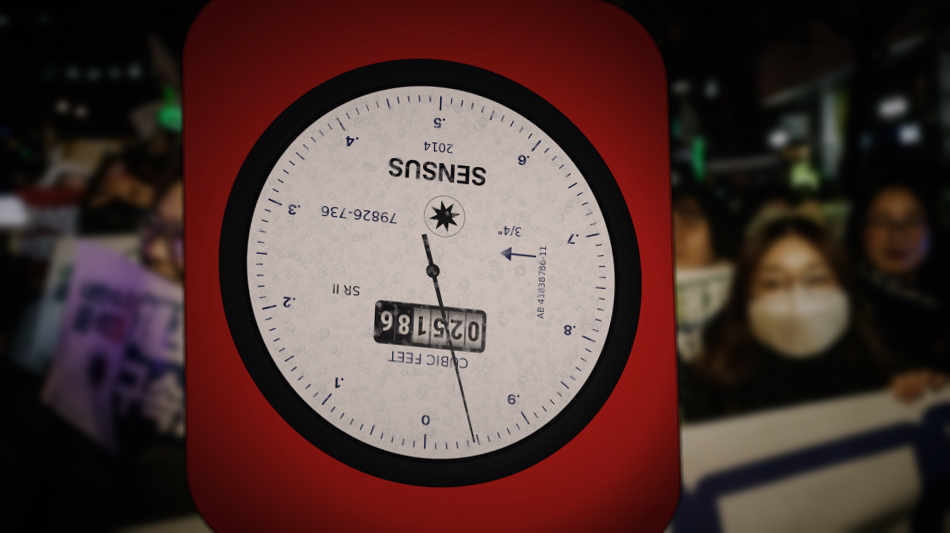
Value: 25185.95,ft³
